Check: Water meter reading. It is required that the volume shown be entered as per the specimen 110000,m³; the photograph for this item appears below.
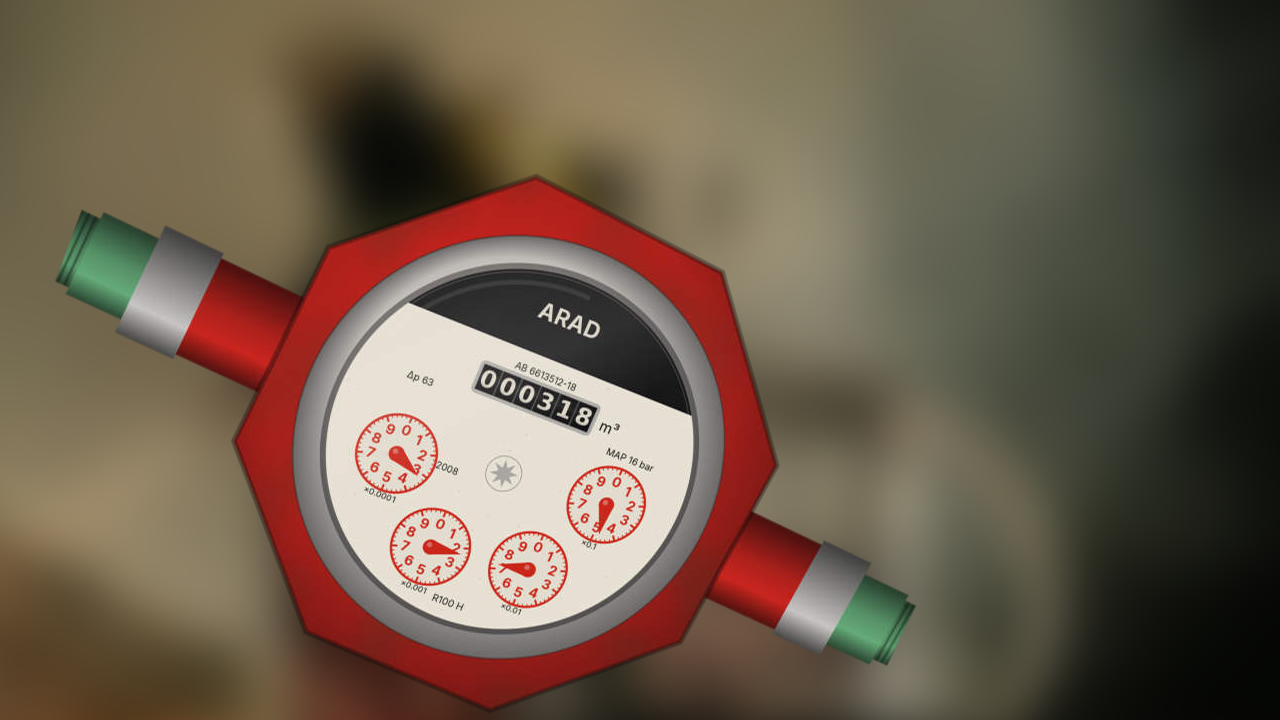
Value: 318.4723,m³
